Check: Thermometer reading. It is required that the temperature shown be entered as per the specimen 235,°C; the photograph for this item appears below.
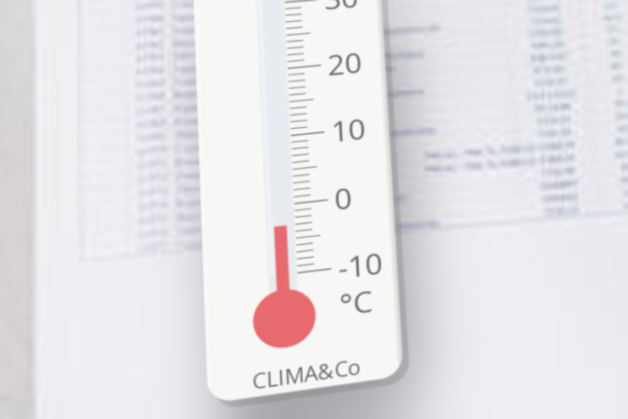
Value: -3,°C
